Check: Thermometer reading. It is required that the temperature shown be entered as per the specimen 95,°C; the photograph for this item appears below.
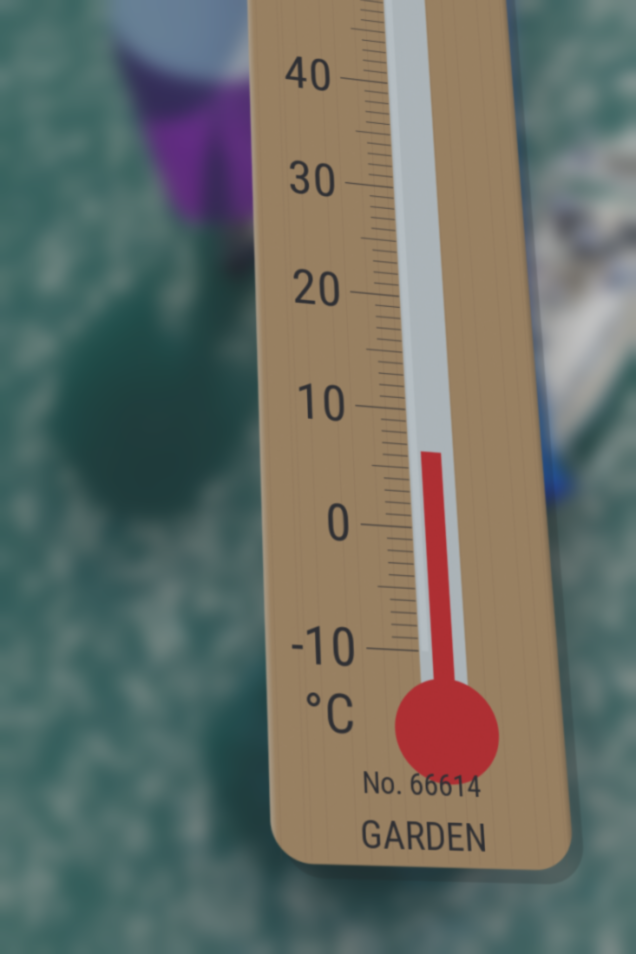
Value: 6.5,°C
